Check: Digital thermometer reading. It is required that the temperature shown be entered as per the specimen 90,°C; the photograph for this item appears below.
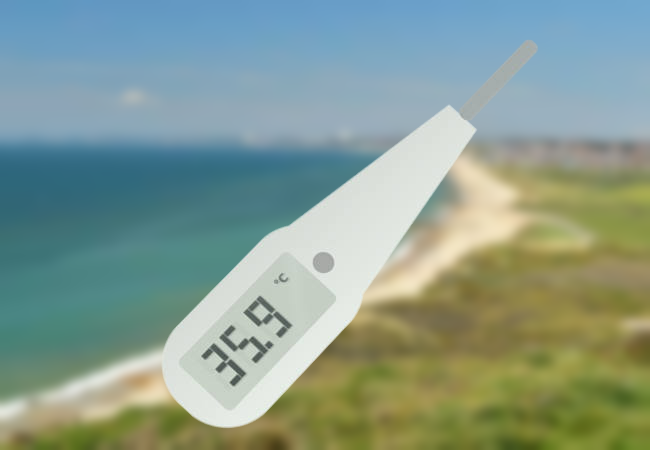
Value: 35.9,°C
